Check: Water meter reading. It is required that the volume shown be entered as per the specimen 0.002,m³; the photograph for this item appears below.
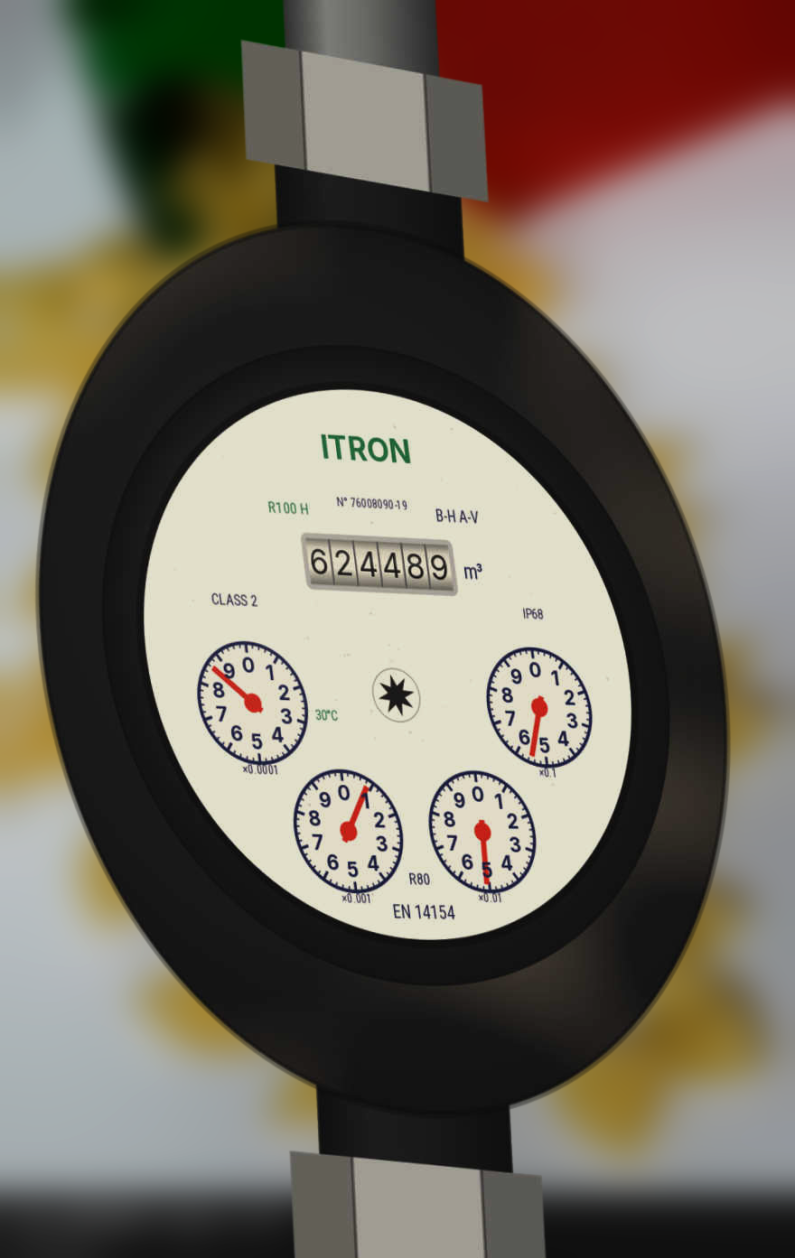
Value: 624489.5508,m³
